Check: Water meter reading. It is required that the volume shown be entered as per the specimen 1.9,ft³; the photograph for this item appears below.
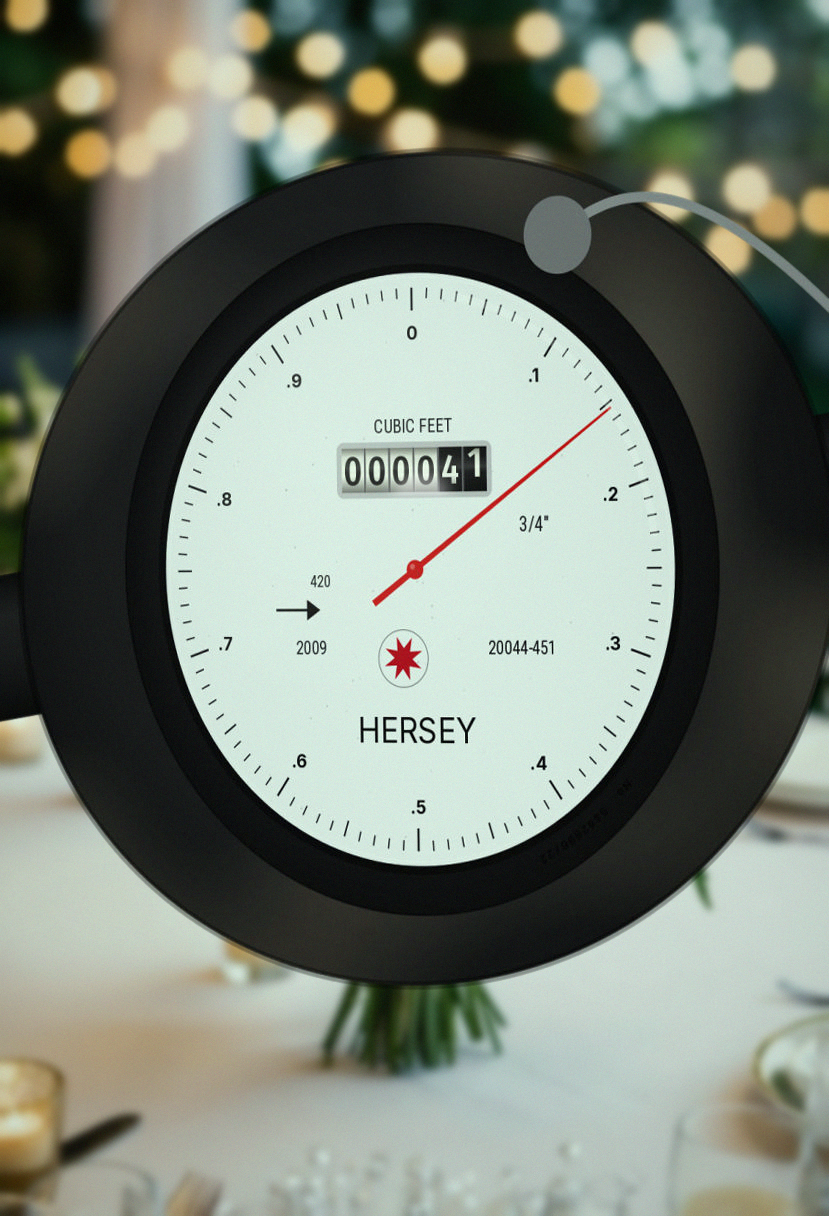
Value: 41.15,ft³
